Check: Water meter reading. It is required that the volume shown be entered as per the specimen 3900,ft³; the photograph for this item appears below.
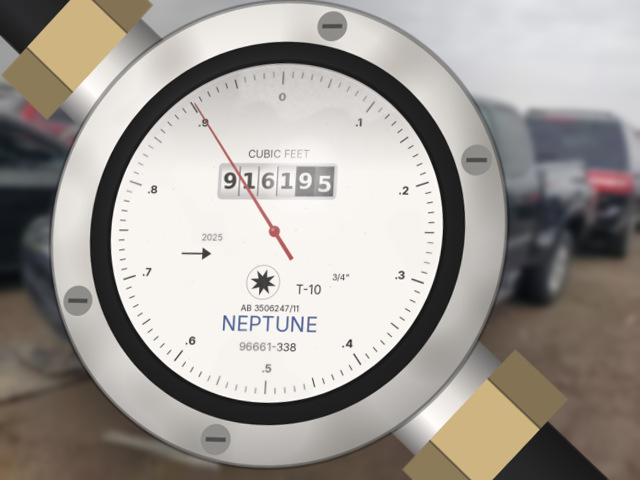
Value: 916194.90,ft³
